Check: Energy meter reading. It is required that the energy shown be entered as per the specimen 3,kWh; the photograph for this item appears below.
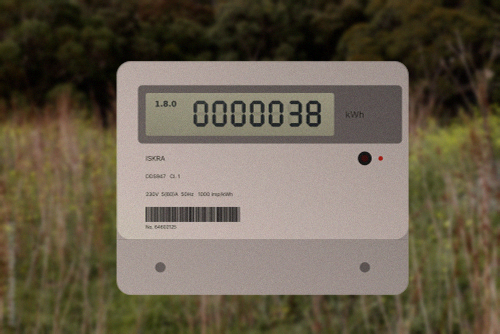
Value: 38,kWh
